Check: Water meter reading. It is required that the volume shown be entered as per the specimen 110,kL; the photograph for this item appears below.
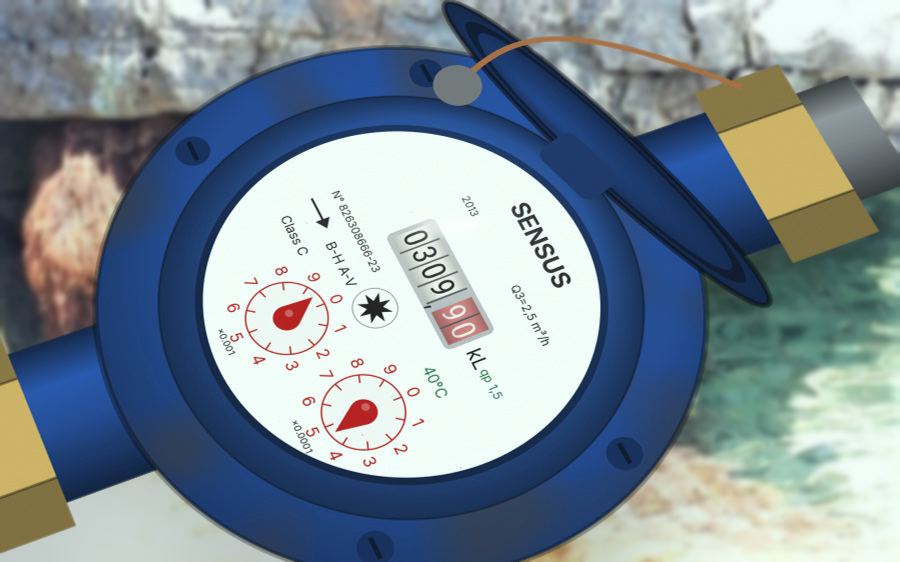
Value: 309.8994,kL
